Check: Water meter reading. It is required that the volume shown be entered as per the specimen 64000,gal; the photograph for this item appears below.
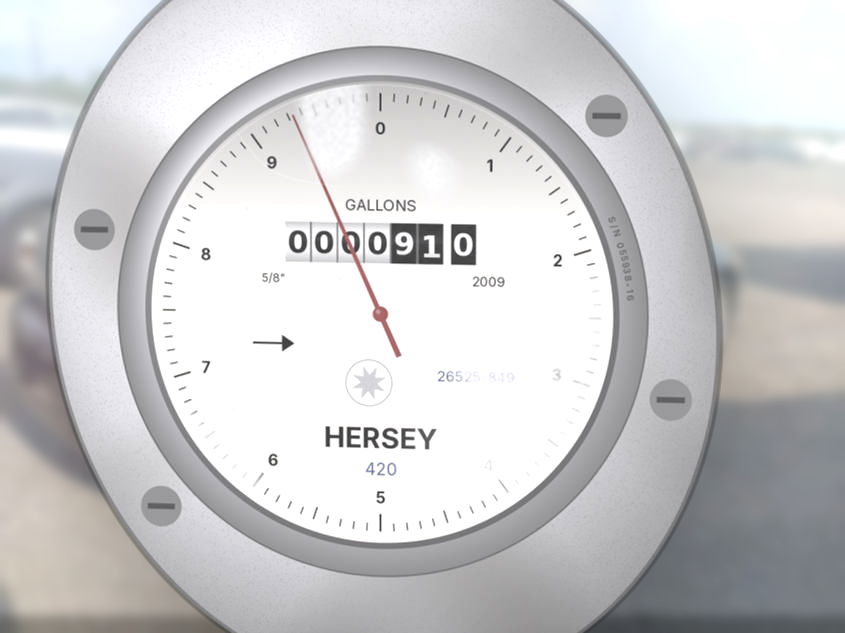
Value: 909.3,gal
